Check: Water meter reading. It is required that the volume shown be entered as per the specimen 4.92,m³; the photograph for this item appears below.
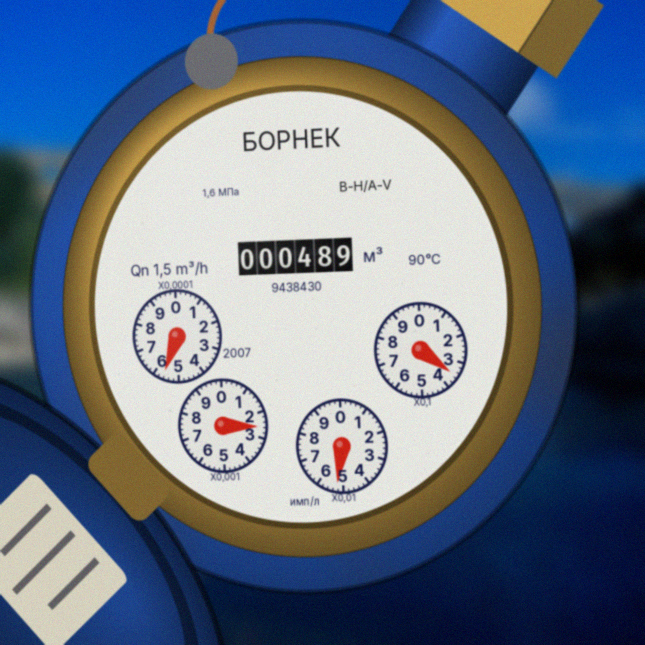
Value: 489.3525,m³
